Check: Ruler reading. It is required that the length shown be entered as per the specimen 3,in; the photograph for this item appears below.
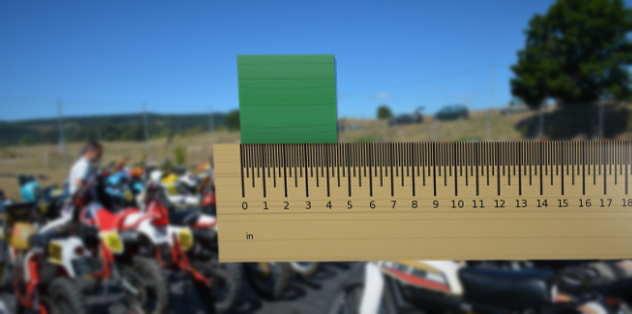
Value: 4.5,in
